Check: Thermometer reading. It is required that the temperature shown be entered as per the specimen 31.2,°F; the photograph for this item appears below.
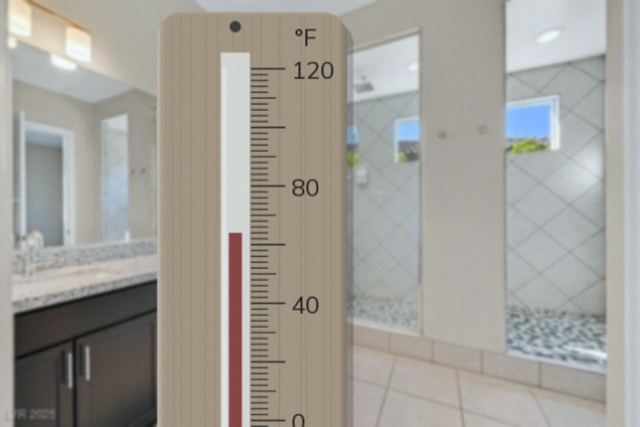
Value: 64,°F
